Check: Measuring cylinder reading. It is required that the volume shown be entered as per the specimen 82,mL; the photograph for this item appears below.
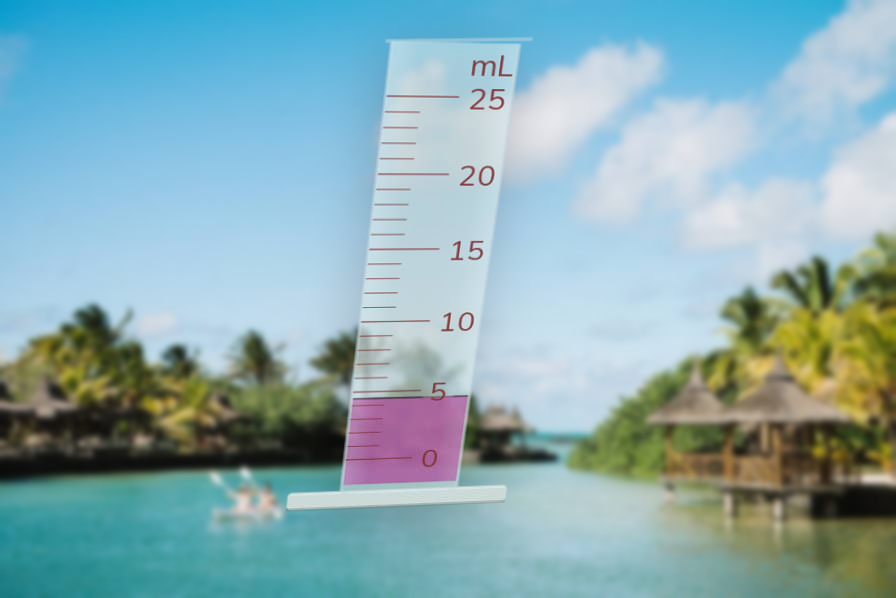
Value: 4.5,mL
